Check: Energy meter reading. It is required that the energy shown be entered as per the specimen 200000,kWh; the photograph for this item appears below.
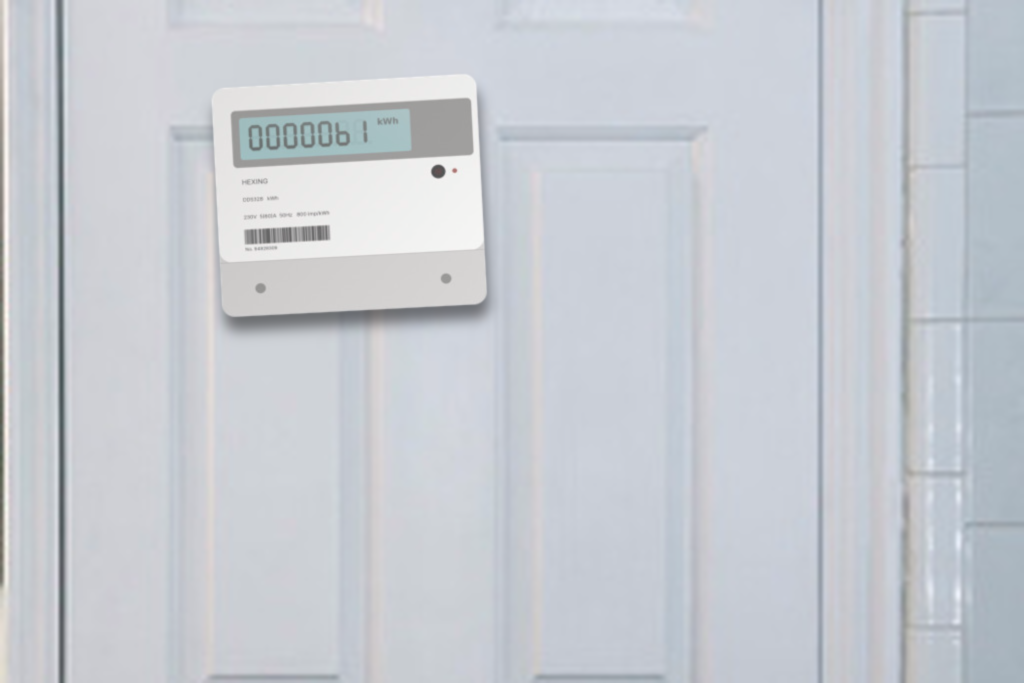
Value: 61,kWh
